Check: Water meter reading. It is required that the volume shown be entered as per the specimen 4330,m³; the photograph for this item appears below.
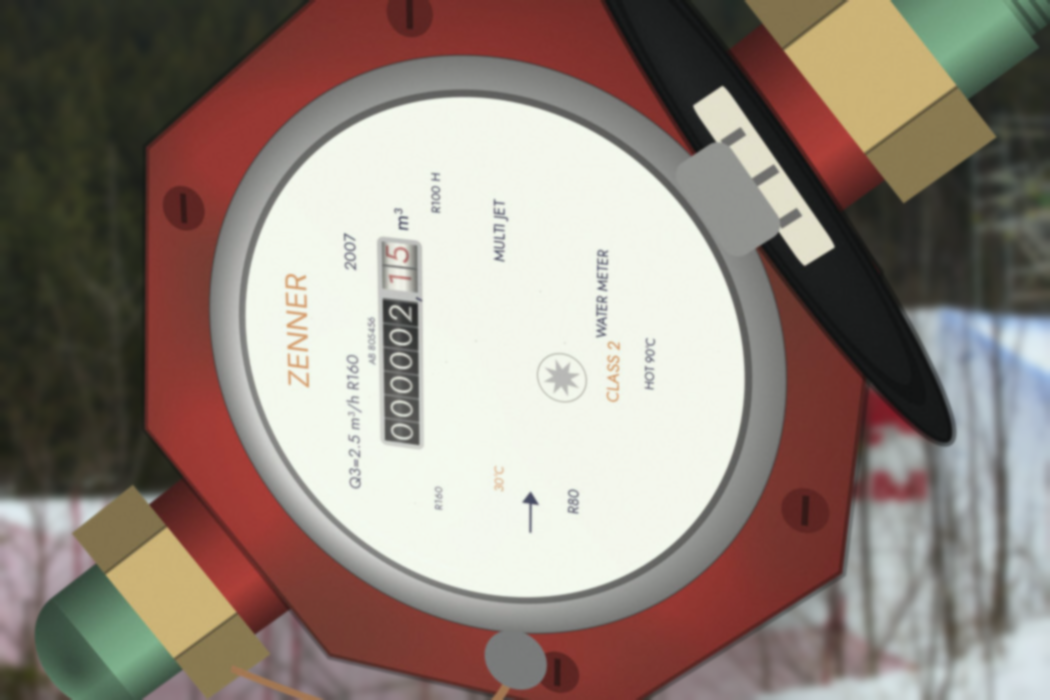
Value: 2.15,m³
